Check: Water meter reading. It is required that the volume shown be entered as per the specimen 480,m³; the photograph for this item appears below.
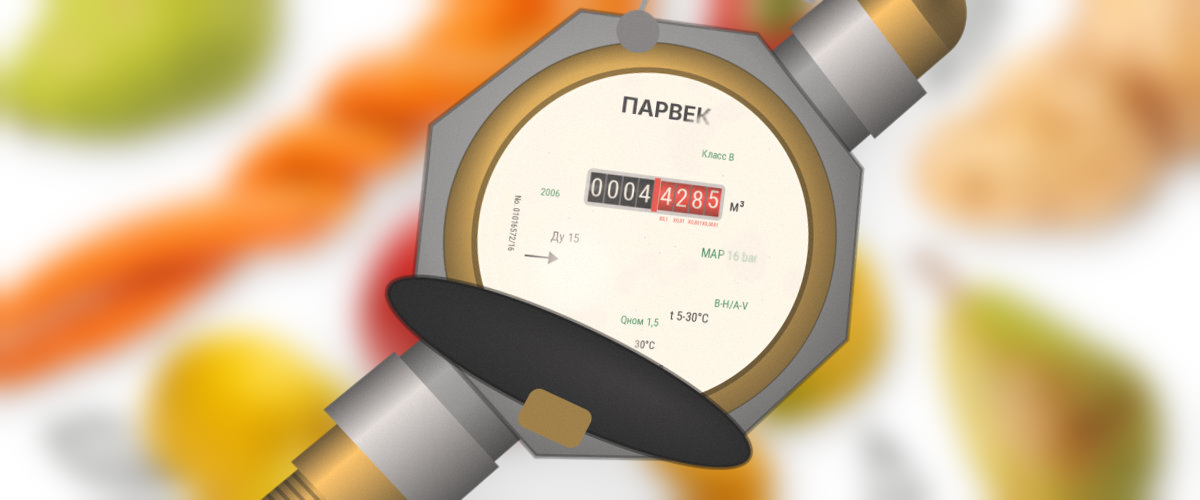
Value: 4.4285,m³
